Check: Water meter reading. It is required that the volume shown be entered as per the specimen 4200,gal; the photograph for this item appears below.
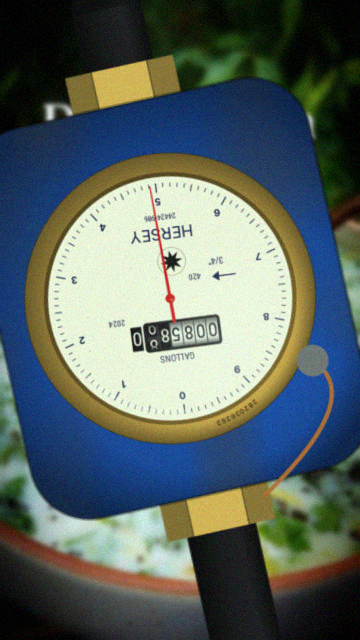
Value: 85884.9,gal
